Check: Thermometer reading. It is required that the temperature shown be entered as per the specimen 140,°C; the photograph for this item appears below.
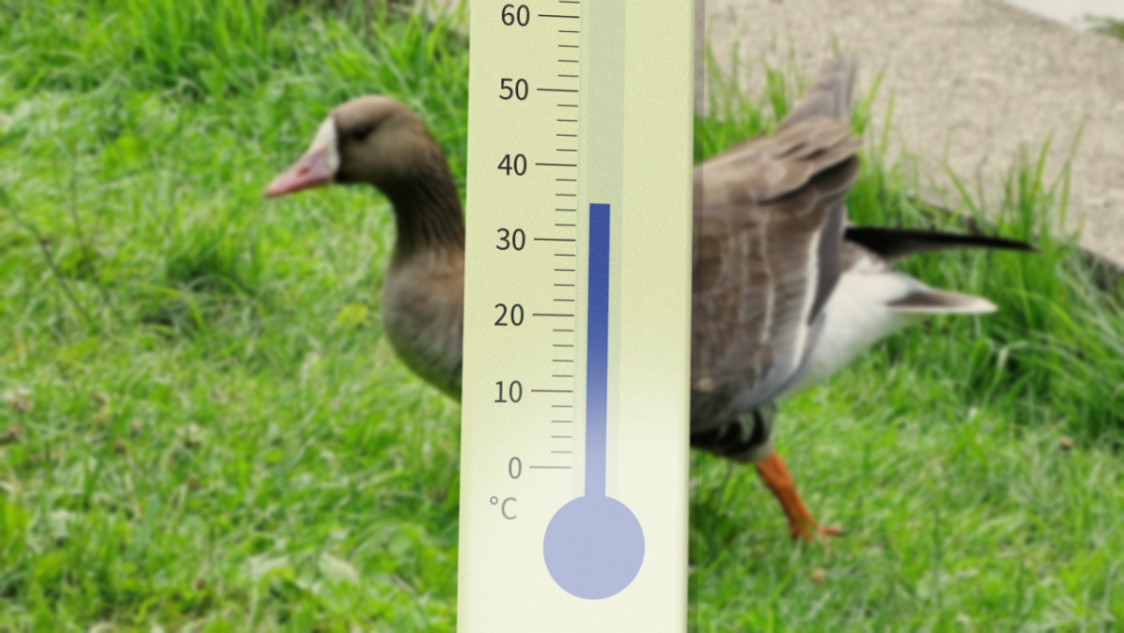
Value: 35,°C
